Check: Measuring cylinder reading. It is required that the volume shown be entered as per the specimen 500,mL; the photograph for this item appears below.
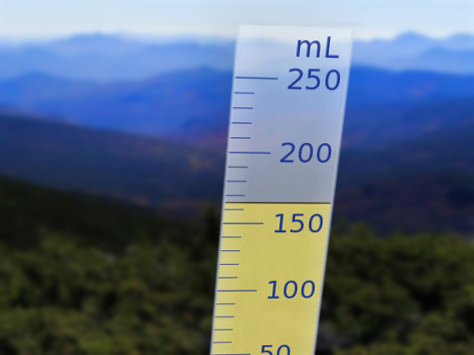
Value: 165,mL
